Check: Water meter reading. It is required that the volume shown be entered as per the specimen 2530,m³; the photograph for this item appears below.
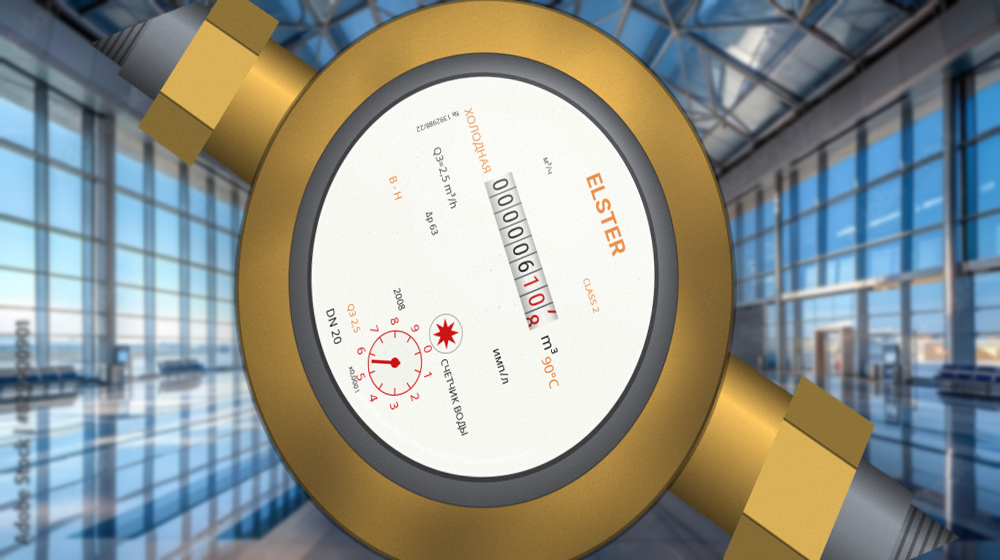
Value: 6.1075,m³
